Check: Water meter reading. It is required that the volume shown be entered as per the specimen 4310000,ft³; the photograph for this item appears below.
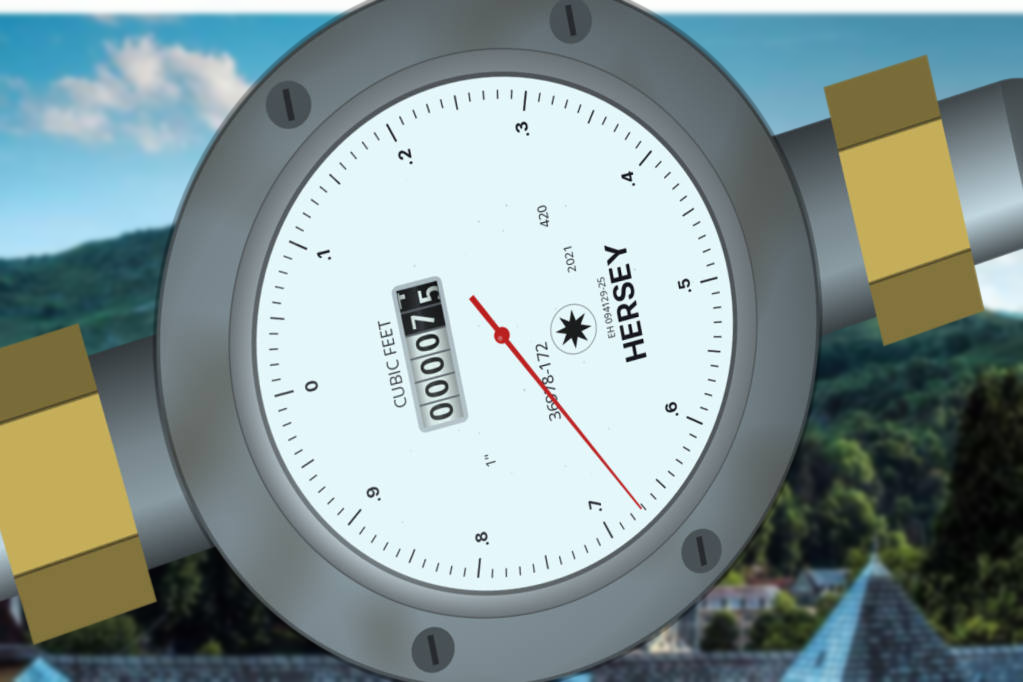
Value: 74.67,ft³
